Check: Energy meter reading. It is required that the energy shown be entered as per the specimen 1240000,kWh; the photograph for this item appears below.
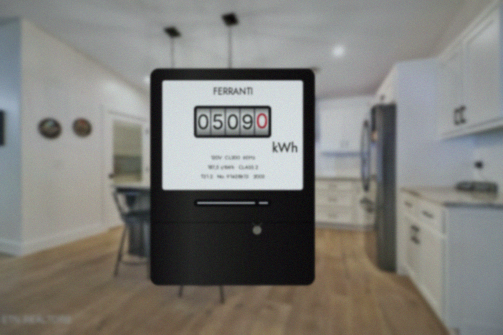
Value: 509.0,kWh
